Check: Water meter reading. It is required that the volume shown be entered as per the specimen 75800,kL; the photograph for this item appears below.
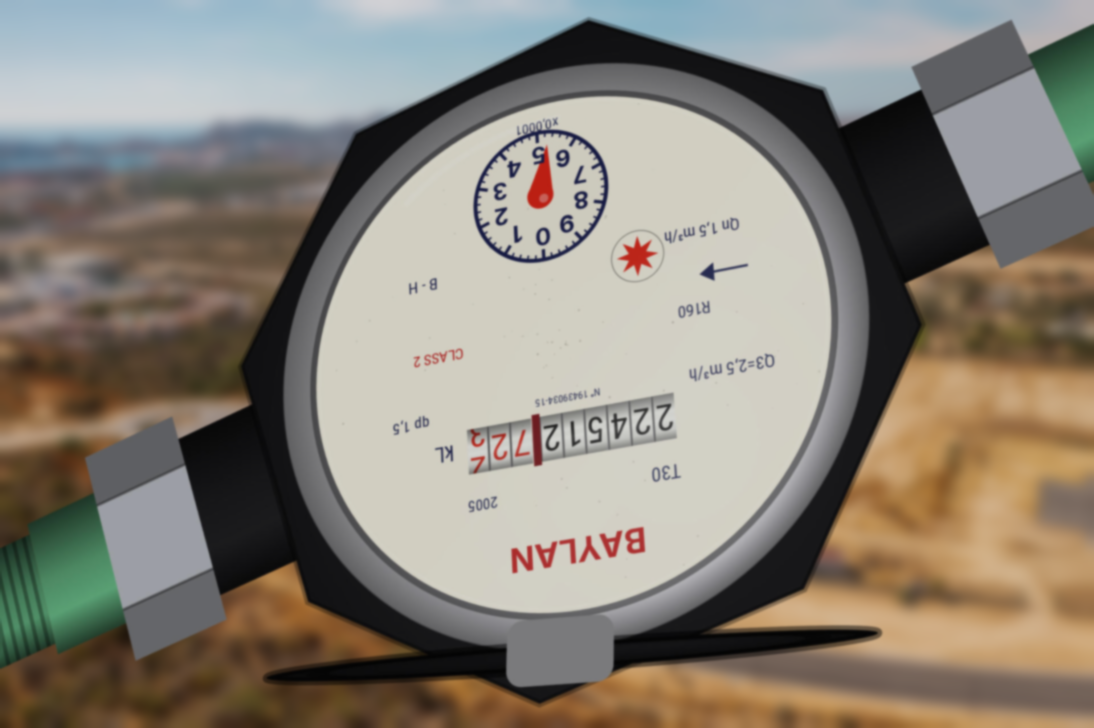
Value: 224512.7225,kL
